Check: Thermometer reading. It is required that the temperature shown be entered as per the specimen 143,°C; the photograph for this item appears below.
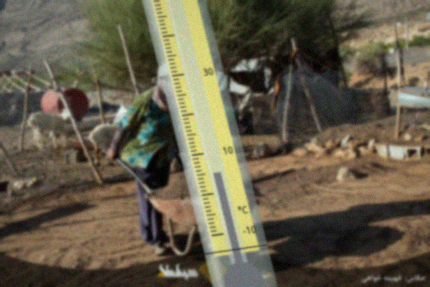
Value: 5,°C
